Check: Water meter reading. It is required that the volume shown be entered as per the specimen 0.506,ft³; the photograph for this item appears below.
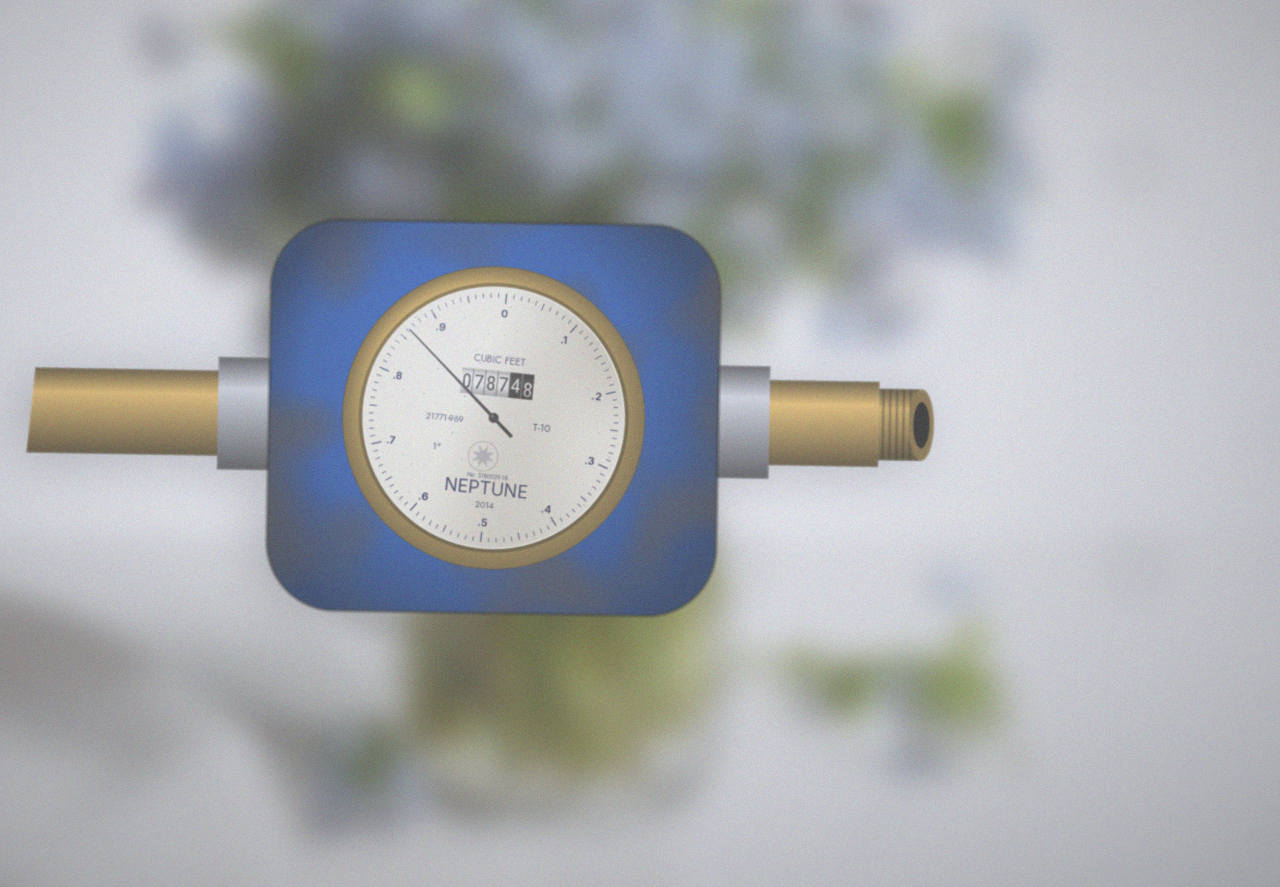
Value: 78747.86,ft³
